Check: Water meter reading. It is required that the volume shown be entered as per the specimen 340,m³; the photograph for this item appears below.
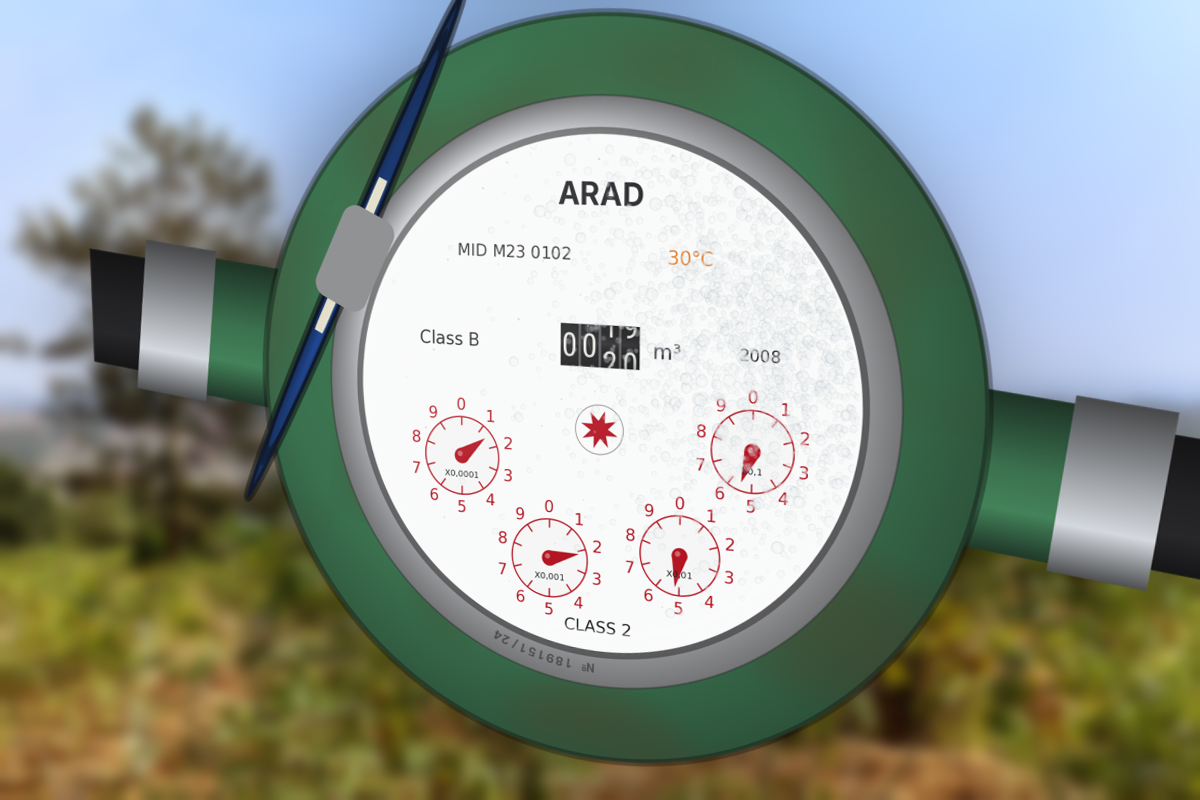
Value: 19.5521,m³
